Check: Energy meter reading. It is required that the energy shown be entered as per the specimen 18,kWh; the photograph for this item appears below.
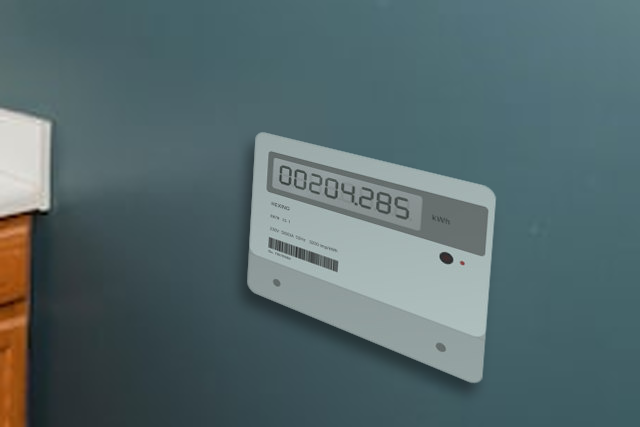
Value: 204.285,kWh
